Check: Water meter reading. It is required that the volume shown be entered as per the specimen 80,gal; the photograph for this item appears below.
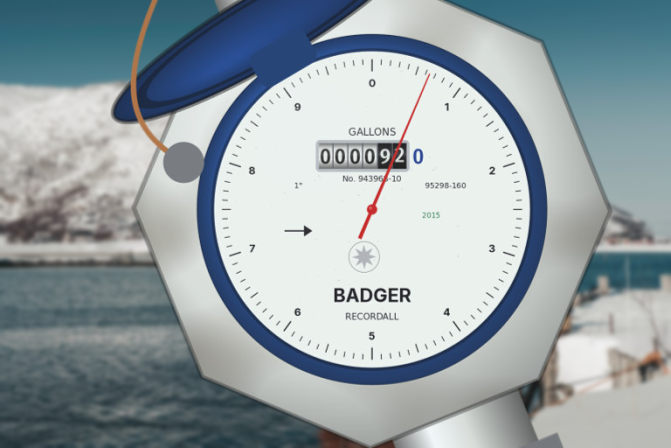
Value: 920.6,gal
